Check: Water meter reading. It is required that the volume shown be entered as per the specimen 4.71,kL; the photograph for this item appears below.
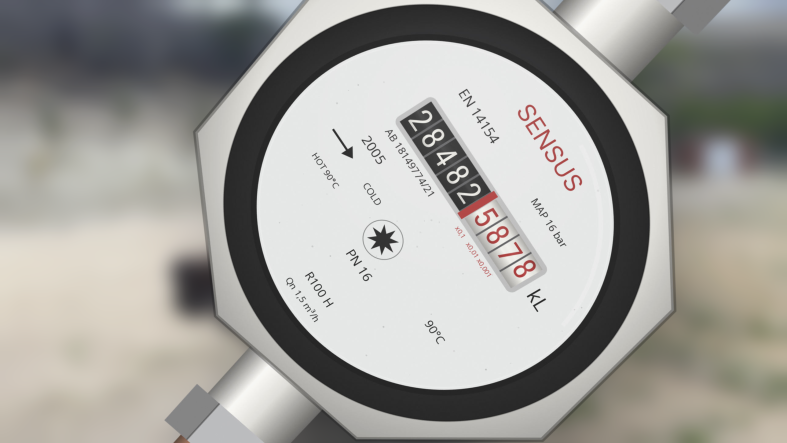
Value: 28482.5878,kL
